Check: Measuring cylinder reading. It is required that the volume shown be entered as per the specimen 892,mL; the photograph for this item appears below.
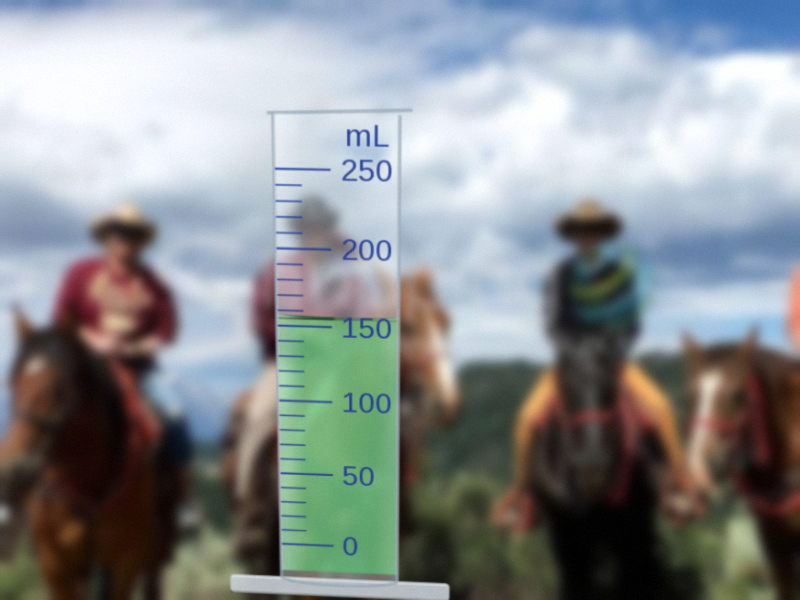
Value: 155,mL
